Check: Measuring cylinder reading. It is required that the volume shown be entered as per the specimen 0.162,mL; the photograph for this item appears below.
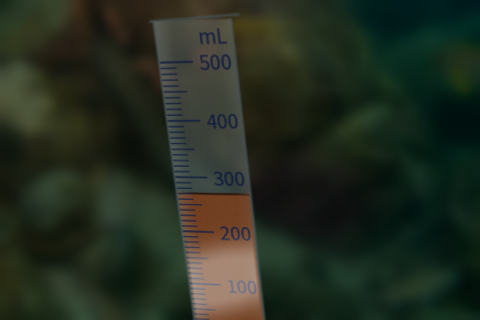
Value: 270,mL
